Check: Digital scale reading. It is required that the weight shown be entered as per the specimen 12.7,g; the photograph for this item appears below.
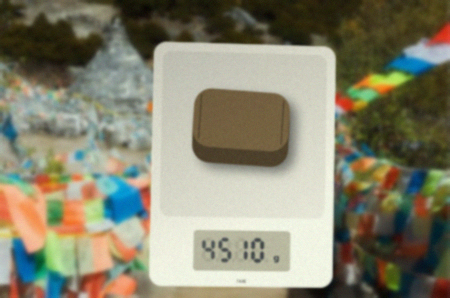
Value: 4510,g
